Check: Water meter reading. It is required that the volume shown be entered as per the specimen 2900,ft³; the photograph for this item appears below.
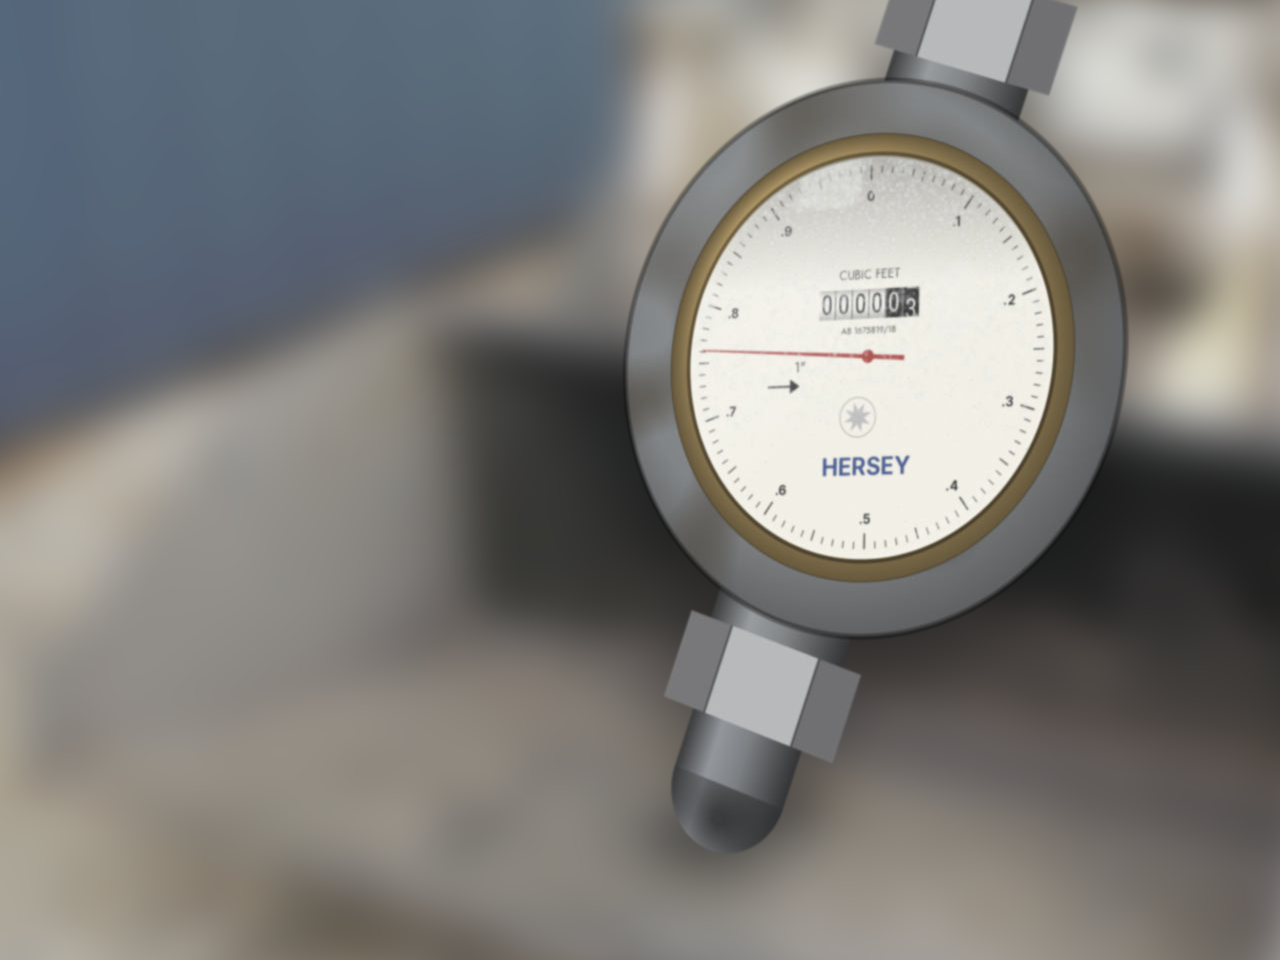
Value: 2.76,ft³
